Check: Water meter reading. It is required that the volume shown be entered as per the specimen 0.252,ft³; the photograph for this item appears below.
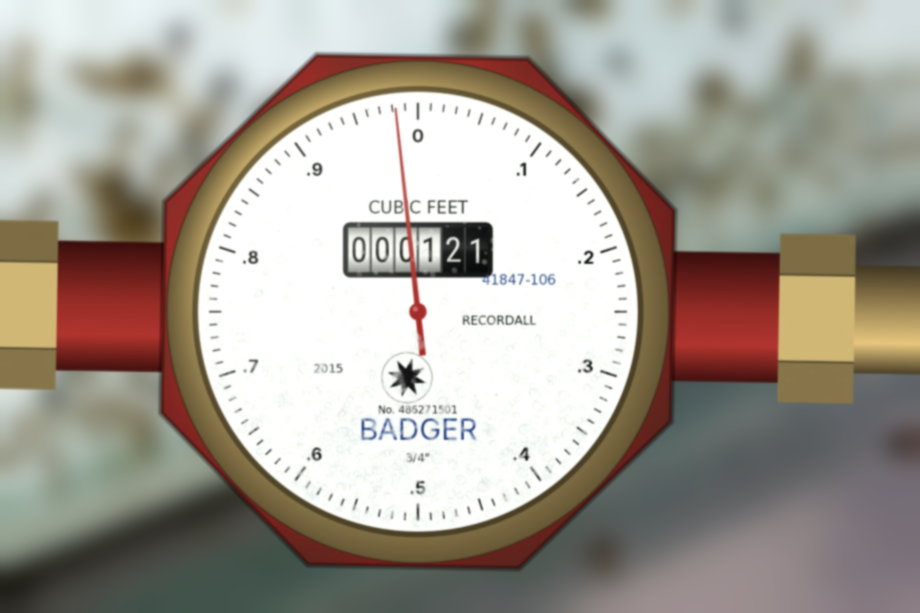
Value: 120.98,ft³
